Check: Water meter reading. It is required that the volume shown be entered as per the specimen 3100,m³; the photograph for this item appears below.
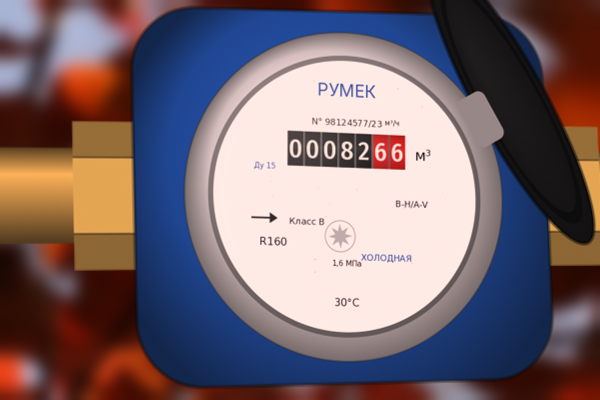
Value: 82.66,m³
